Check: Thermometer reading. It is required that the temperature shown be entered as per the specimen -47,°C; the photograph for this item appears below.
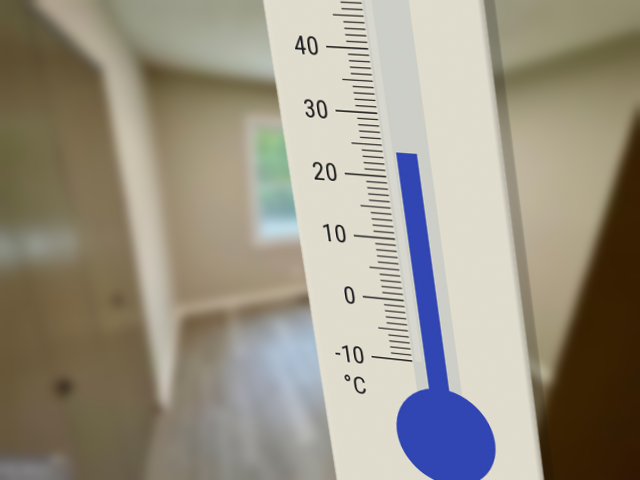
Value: 24,°C
